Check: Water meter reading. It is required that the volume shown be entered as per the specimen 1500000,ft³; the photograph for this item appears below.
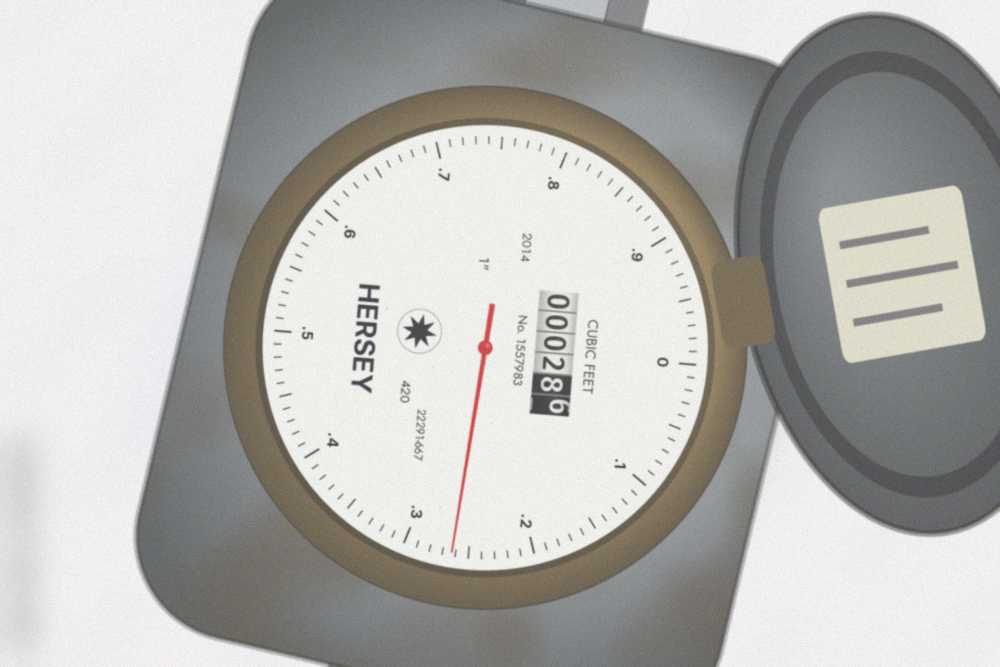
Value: 286.26,ft³
